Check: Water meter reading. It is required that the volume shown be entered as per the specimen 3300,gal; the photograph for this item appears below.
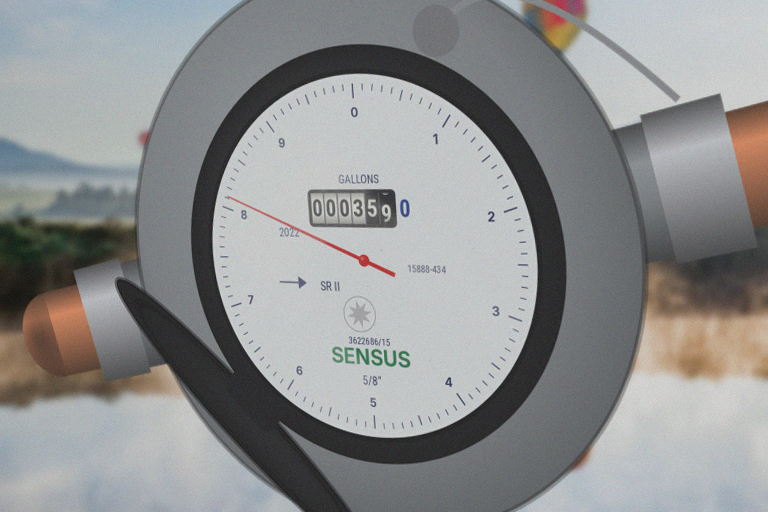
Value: 3588.1,gal
